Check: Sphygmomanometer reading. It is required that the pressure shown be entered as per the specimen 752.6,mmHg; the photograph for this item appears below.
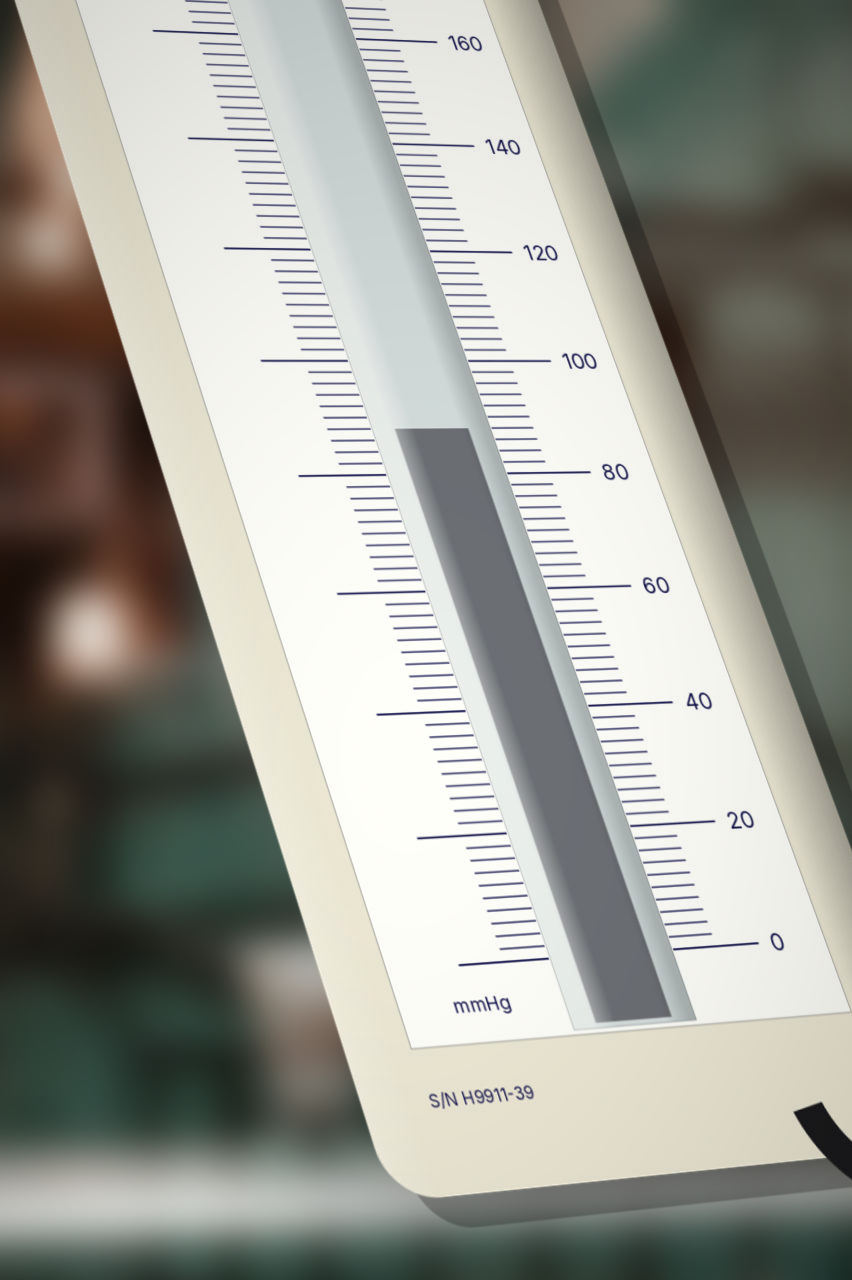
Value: 88,mmHg
